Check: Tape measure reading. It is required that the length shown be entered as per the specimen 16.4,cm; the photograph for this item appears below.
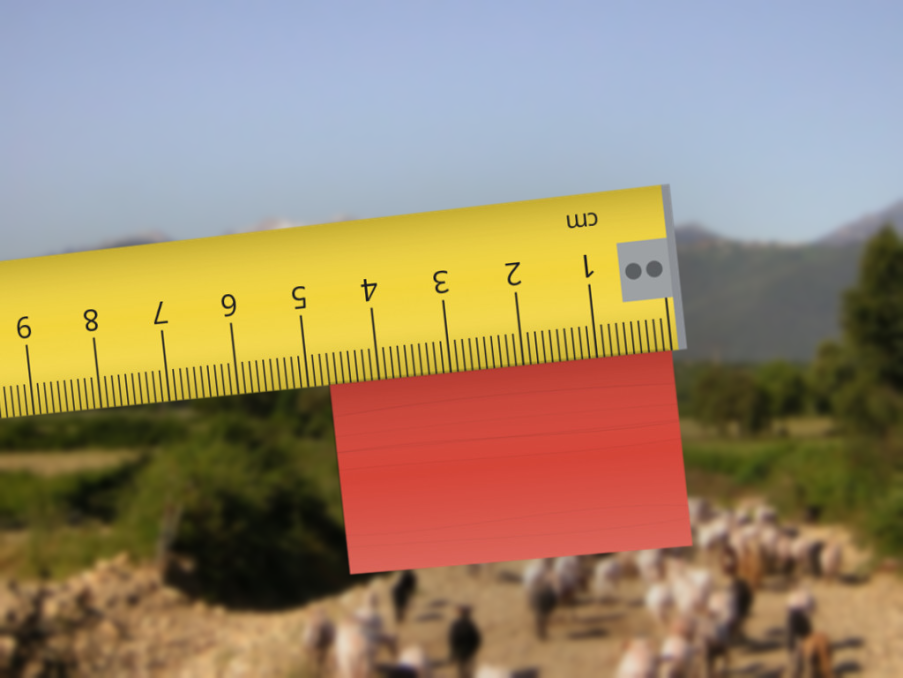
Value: 4.7,cm
